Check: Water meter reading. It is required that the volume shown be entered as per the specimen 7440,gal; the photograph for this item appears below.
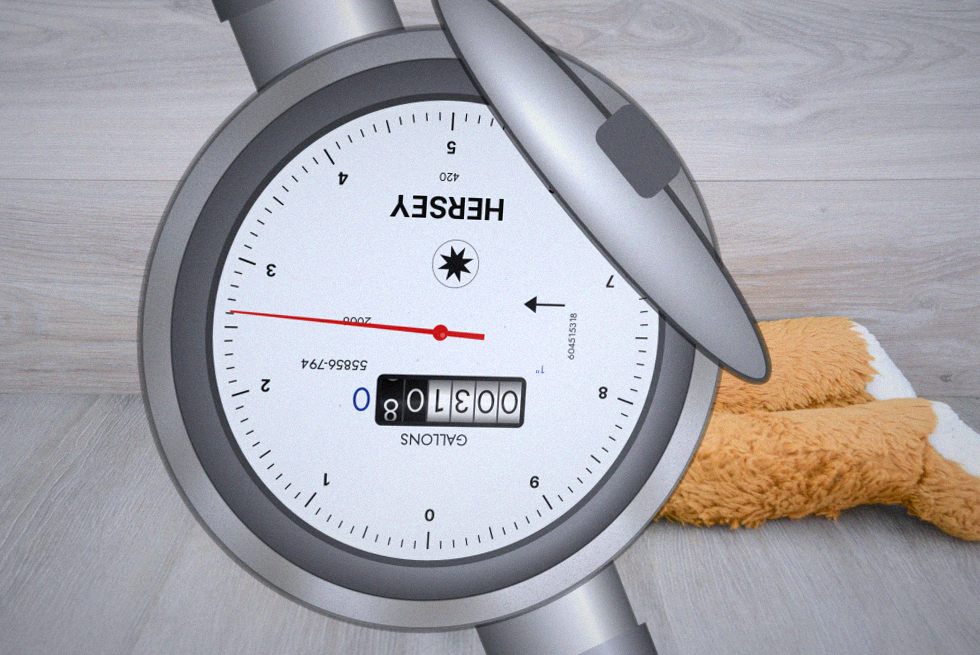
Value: 31082.6,gal
